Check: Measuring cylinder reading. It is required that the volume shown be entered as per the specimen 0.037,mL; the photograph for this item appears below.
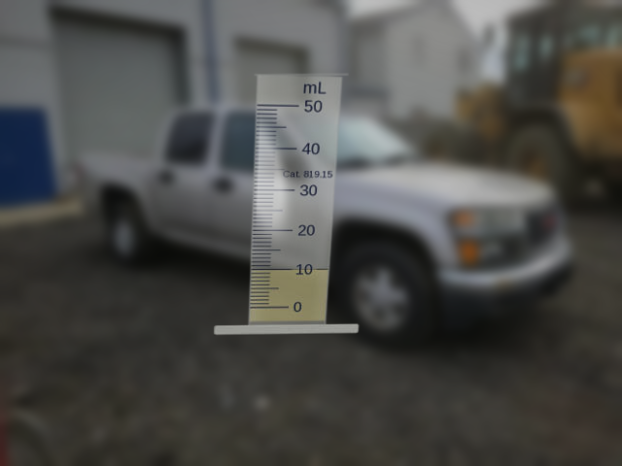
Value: 10,mL
